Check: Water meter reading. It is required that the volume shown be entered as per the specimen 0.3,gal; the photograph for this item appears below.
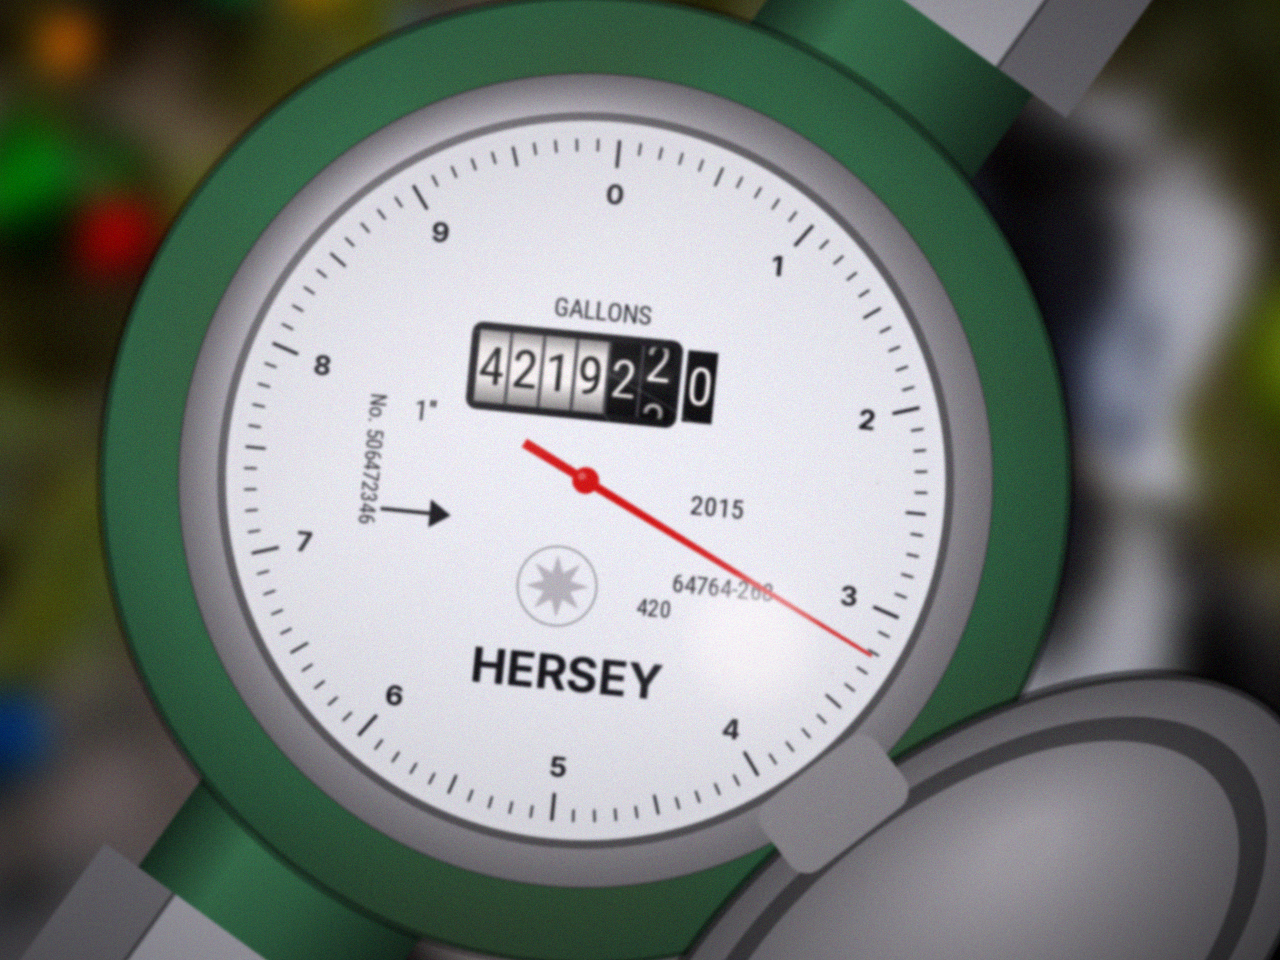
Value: 4219223.2,gal
